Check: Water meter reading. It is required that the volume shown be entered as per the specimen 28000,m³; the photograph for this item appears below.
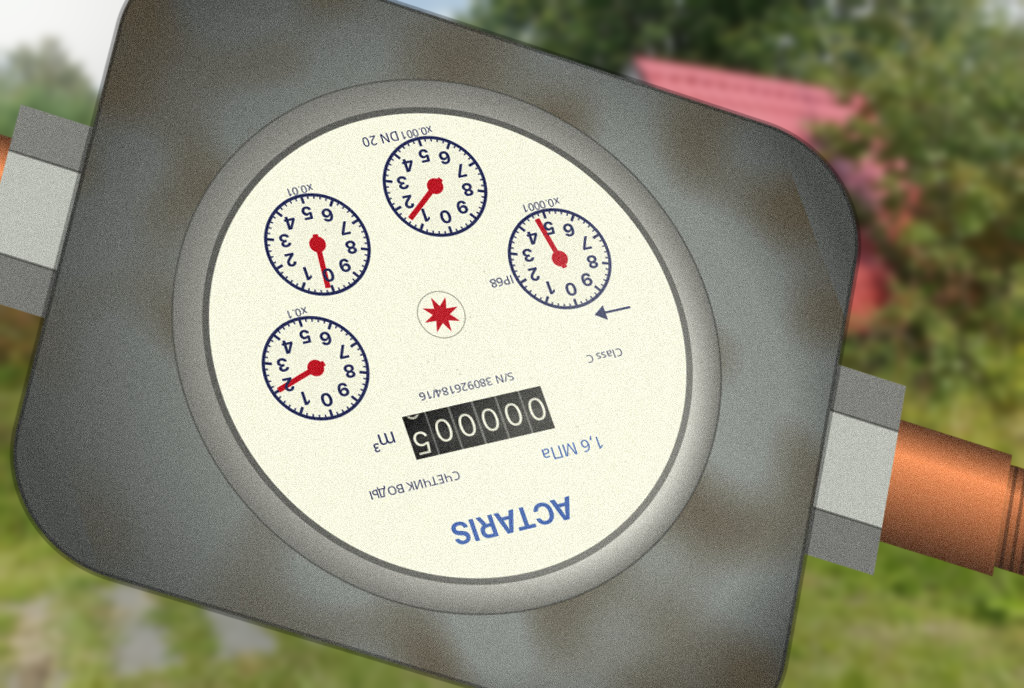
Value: 5.2014,m³
